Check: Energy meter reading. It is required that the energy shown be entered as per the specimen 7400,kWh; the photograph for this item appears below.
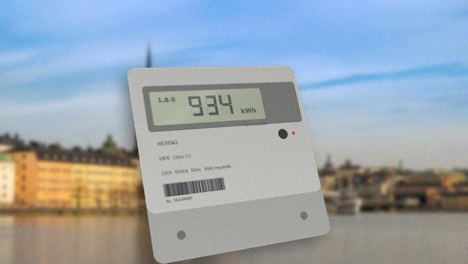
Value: 934,kWh
